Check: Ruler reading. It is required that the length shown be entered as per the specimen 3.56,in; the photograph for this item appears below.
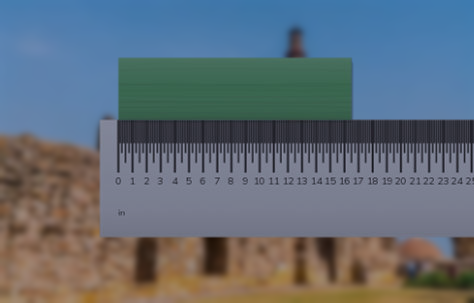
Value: 16.5,in
